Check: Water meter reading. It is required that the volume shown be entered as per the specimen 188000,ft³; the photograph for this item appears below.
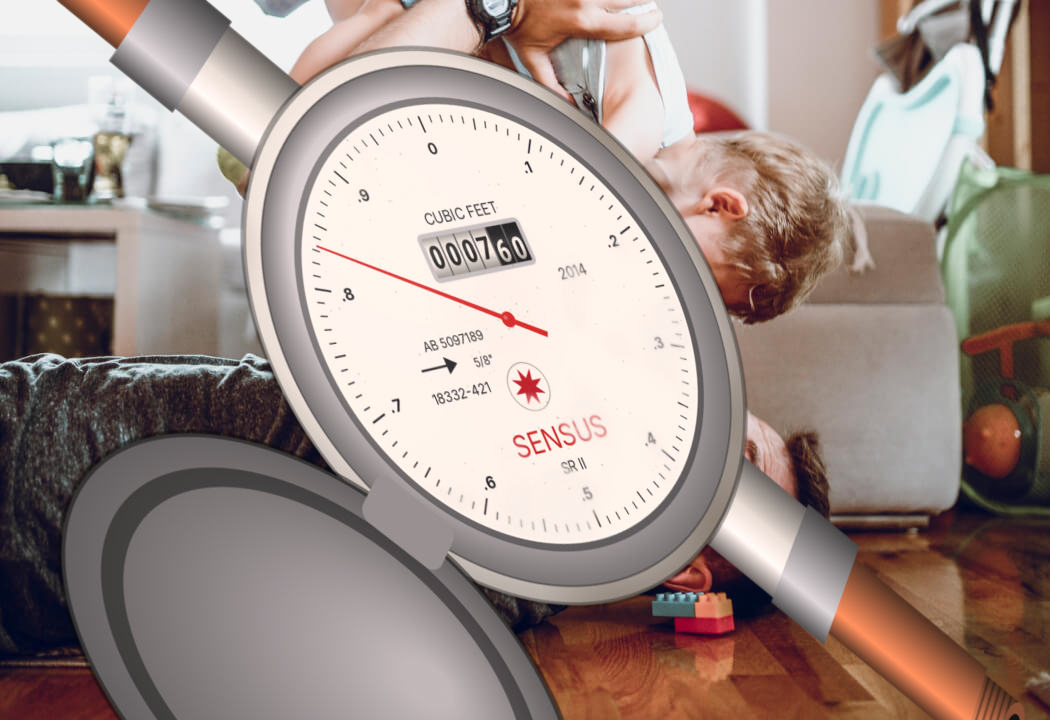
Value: 759.83,ft³
